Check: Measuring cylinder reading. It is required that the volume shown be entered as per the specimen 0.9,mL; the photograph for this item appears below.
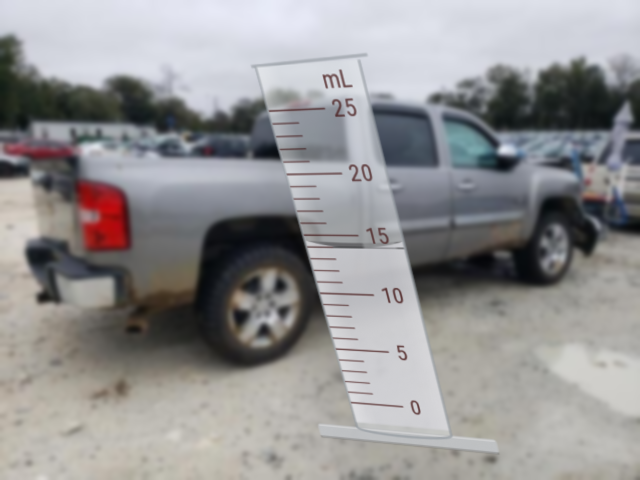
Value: 14,mL
